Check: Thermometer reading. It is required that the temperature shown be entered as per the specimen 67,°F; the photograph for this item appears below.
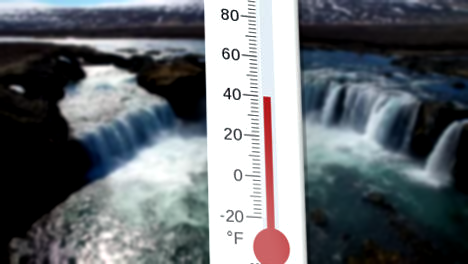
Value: 40,°F
